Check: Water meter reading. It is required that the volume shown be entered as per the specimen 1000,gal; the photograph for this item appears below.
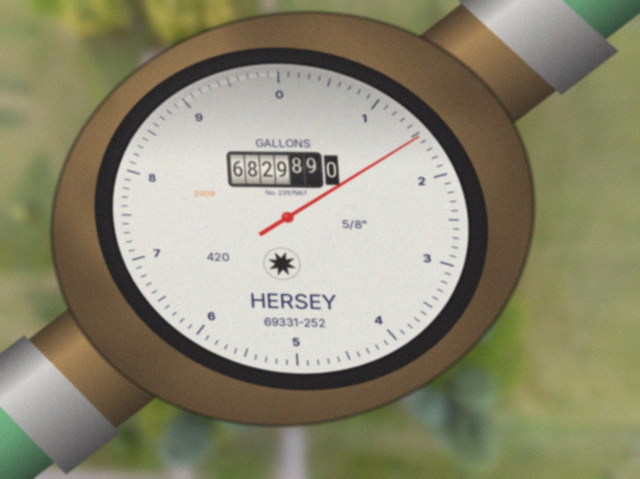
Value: 6829891.5,gal
